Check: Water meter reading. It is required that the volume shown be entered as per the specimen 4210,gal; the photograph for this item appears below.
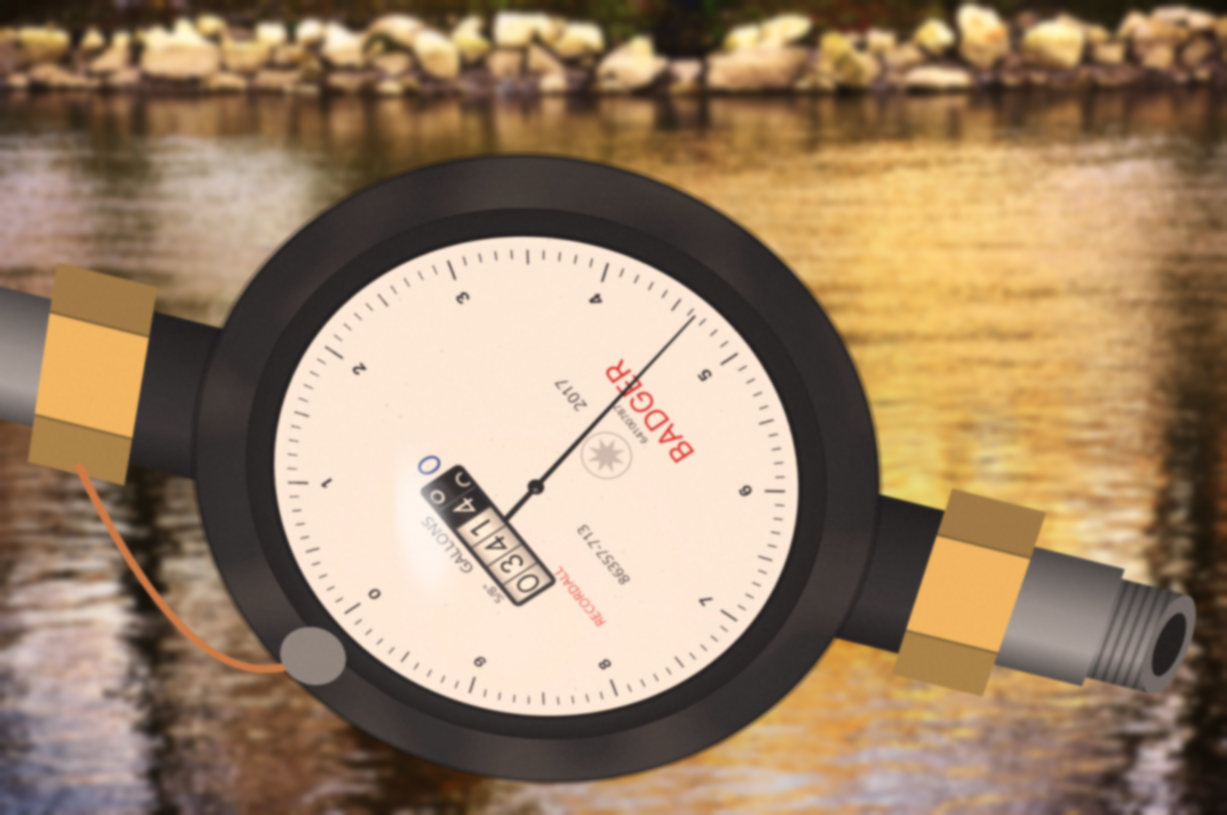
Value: 341484.6,gal
